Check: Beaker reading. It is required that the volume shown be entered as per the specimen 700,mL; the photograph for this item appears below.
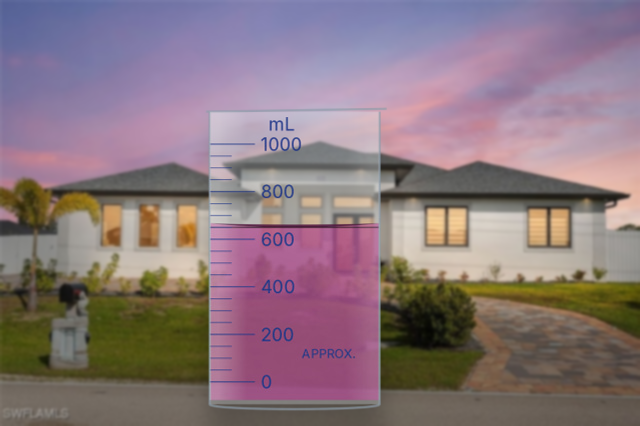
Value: 650,mL
